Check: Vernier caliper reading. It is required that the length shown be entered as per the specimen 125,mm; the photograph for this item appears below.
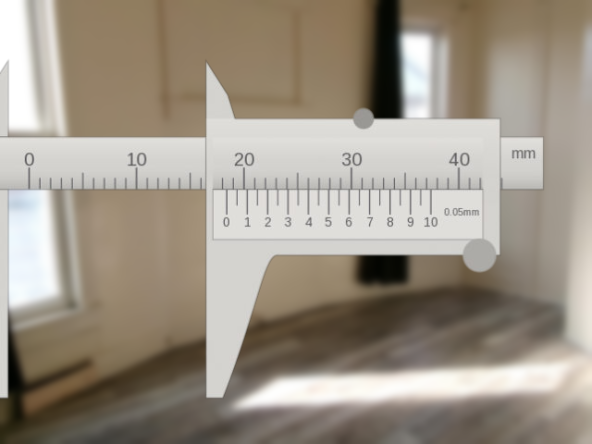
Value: 18.4,mm
